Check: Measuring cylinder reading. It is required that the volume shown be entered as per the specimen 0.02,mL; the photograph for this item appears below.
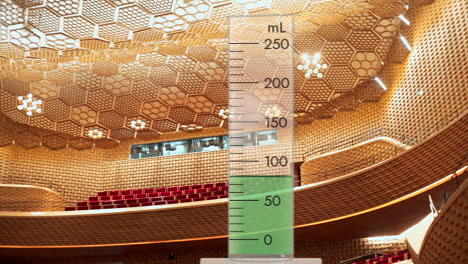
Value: 80,mL
